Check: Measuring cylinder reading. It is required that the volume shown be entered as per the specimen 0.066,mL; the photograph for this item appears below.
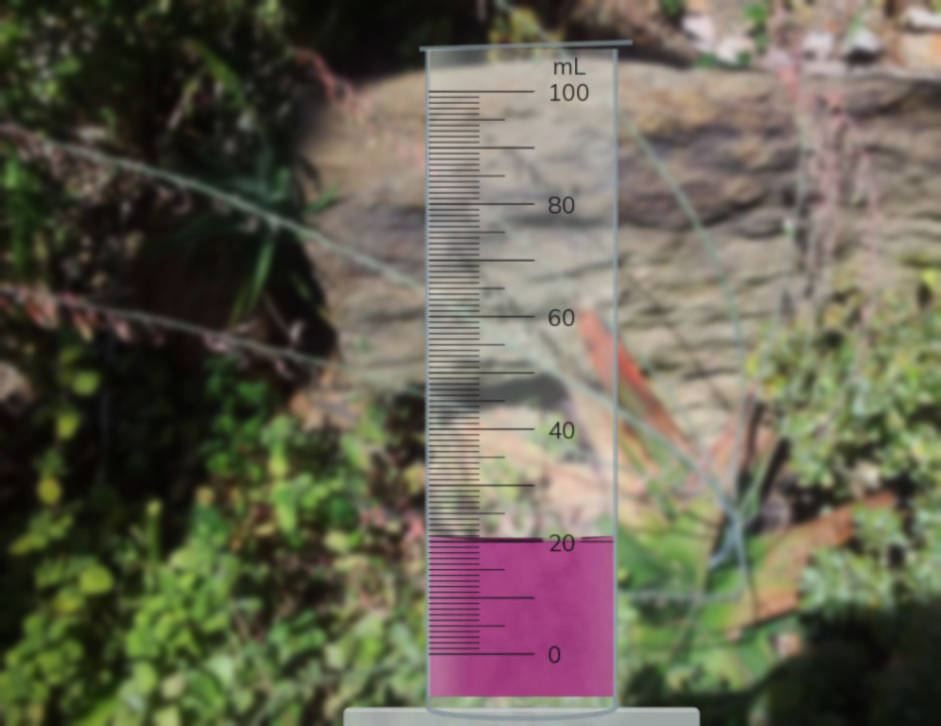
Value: 20,mL
